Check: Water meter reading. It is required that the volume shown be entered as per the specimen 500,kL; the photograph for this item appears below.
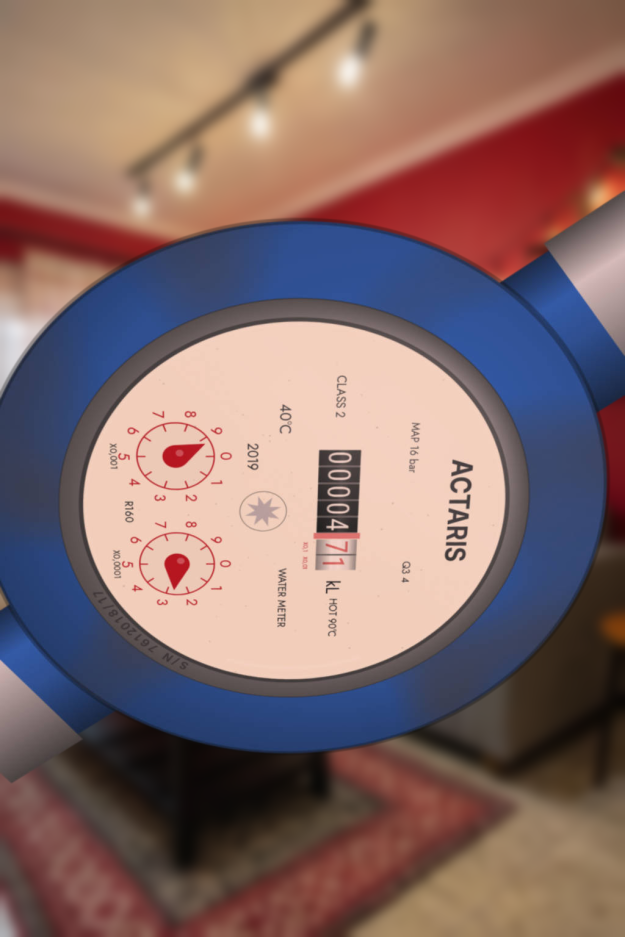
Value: 4.7092,kL
